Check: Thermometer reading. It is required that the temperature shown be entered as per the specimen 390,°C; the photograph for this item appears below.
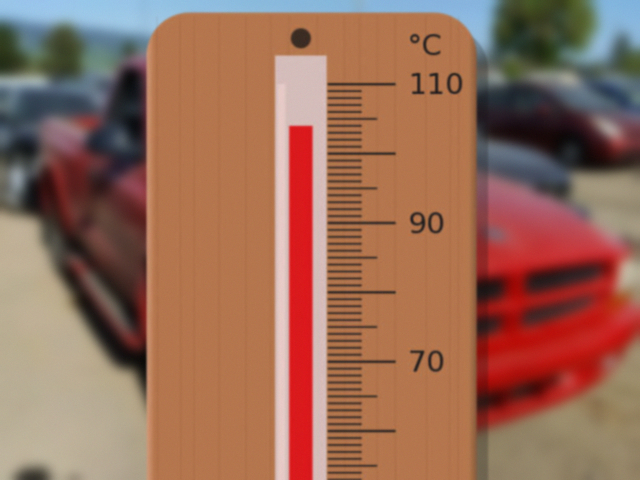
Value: 104,°C
